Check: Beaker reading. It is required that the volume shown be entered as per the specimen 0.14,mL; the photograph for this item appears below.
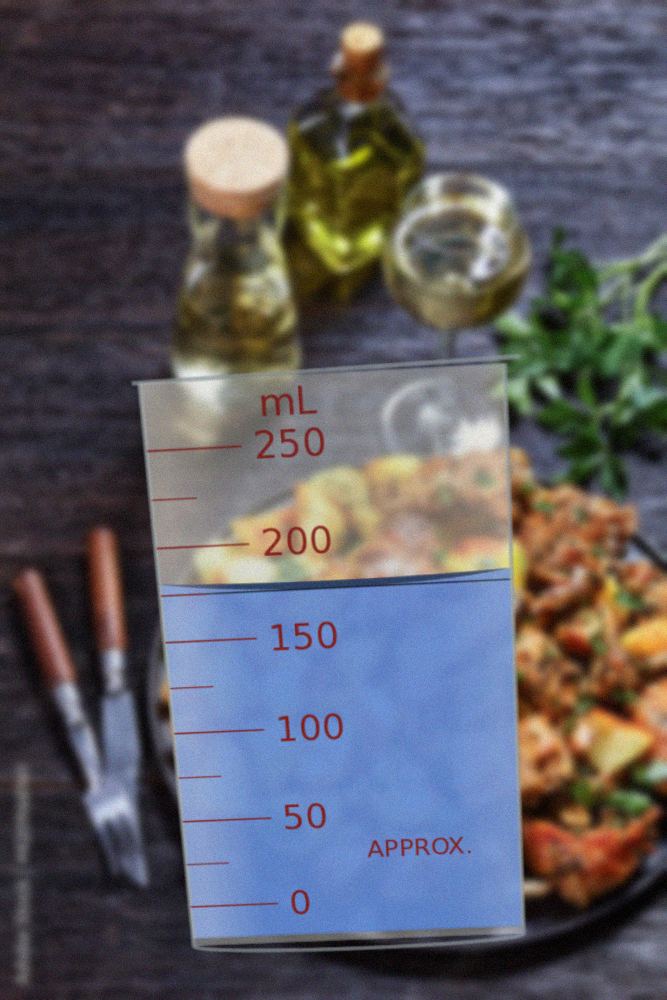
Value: 175,mL
